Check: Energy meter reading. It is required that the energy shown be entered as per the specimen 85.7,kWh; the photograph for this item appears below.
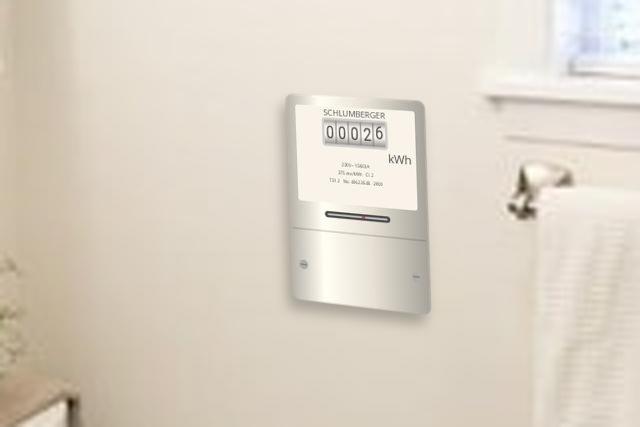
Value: 26,kWh
